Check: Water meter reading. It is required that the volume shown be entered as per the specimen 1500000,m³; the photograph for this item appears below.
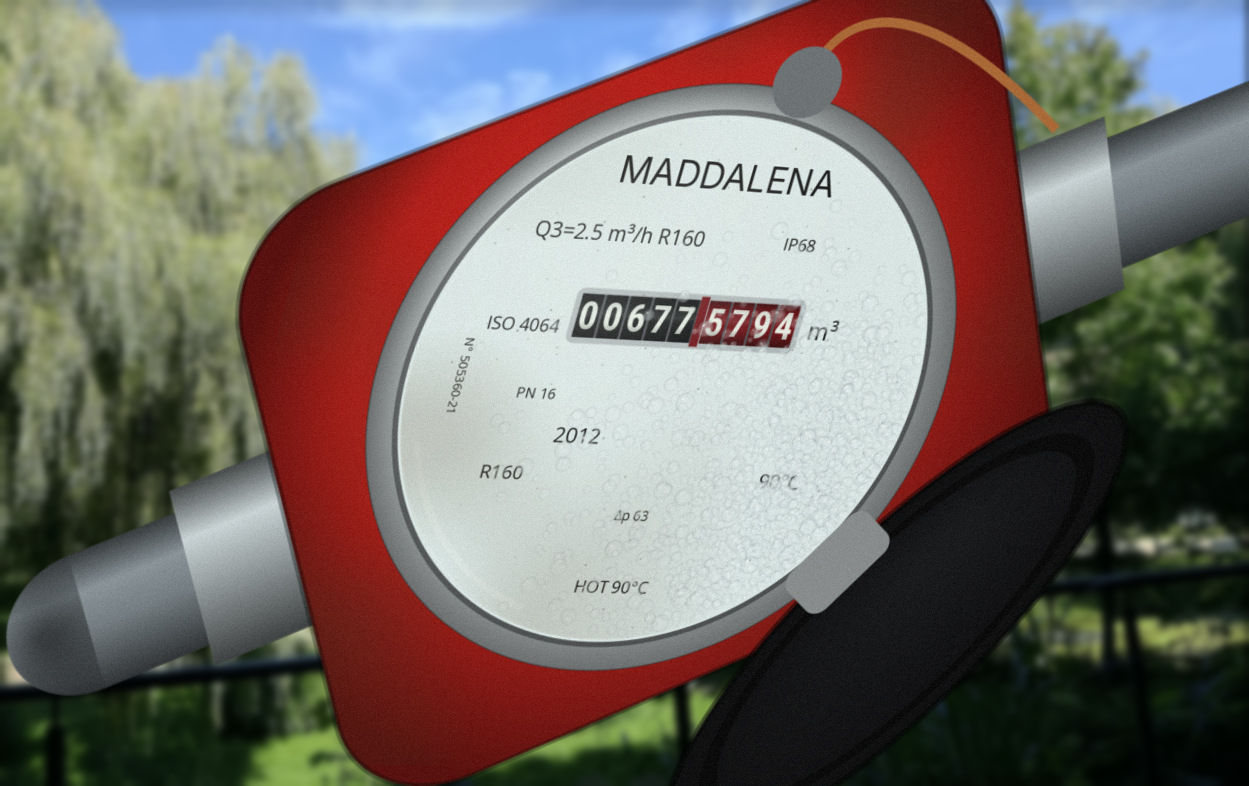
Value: 677.5794,m³
